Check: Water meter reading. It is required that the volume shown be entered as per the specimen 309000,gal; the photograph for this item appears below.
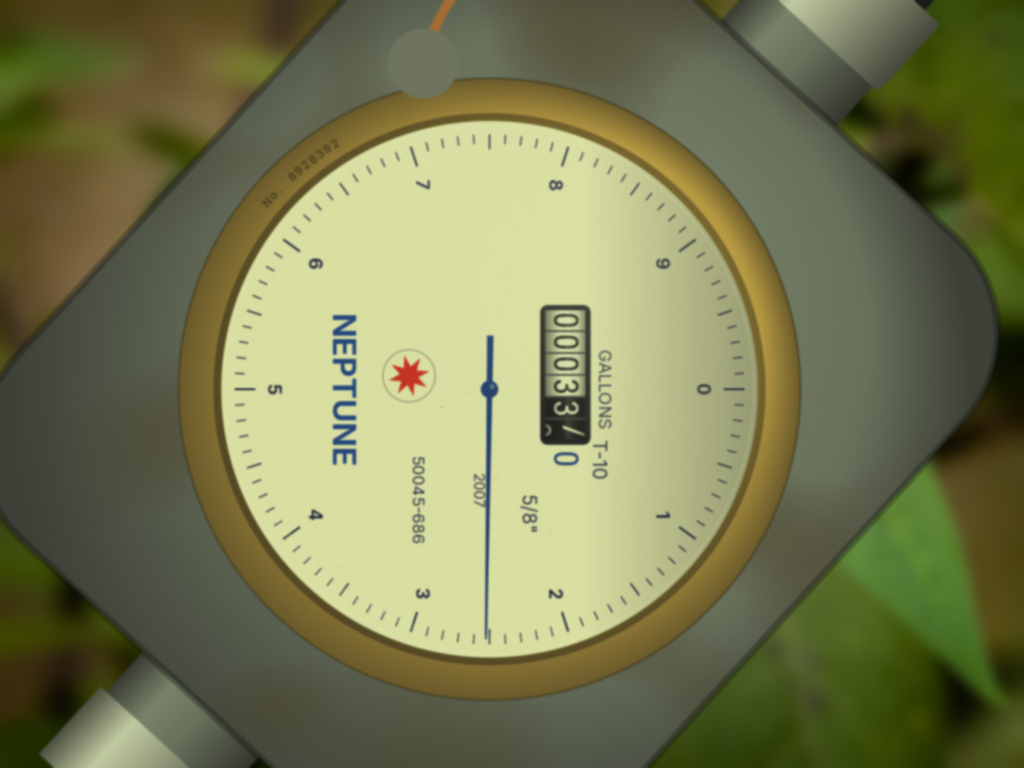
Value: 3372.5,gal
